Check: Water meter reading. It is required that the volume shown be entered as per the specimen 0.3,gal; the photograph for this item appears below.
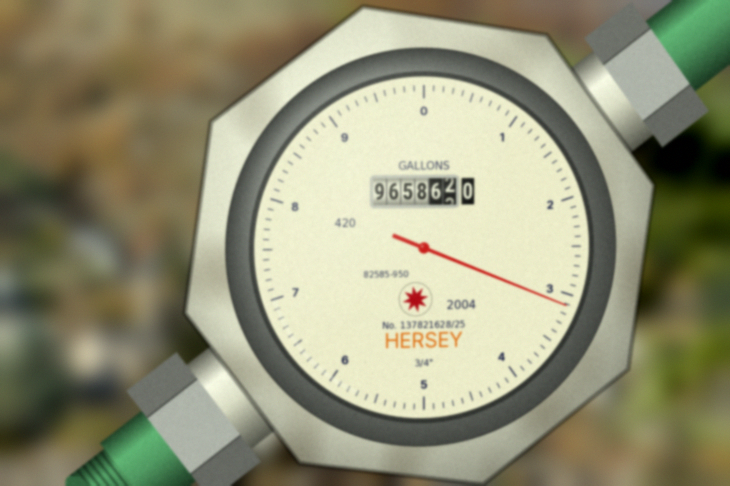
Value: 9658623.1,gal
